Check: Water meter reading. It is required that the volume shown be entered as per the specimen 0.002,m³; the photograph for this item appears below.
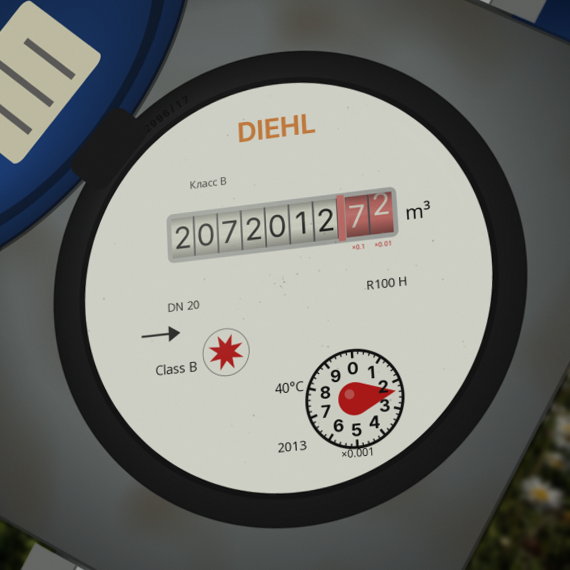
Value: 2072012.722,m³
